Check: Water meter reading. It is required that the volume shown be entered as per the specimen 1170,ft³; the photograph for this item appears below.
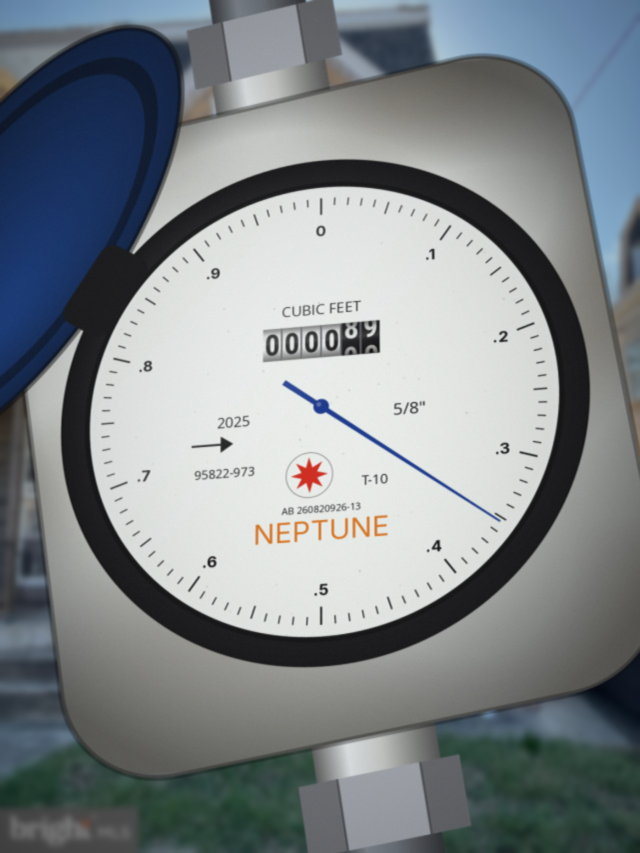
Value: 89.35,ft³
